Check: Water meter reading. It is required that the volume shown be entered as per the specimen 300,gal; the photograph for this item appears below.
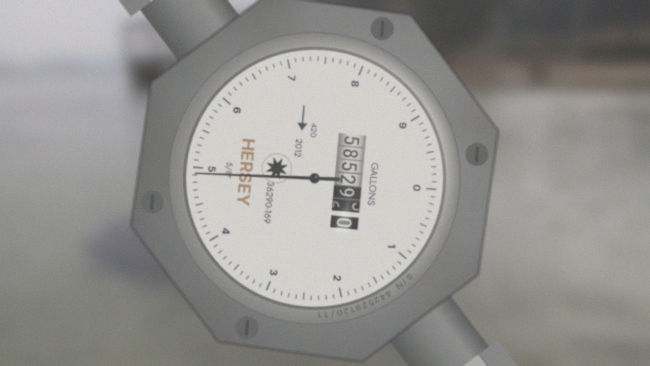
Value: 5852954.9,gal
